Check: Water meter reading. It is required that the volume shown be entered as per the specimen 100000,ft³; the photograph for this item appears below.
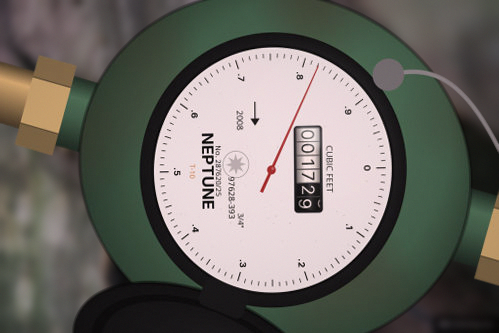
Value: 1728.82,ft³
